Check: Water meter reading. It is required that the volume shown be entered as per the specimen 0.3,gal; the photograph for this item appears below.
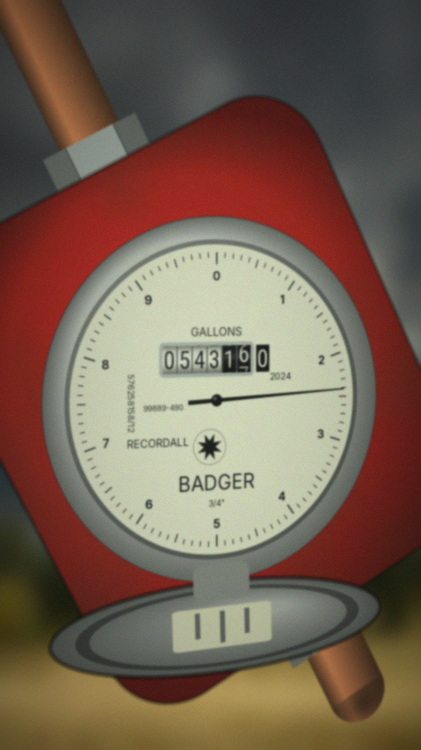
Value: 543162.4,gal
